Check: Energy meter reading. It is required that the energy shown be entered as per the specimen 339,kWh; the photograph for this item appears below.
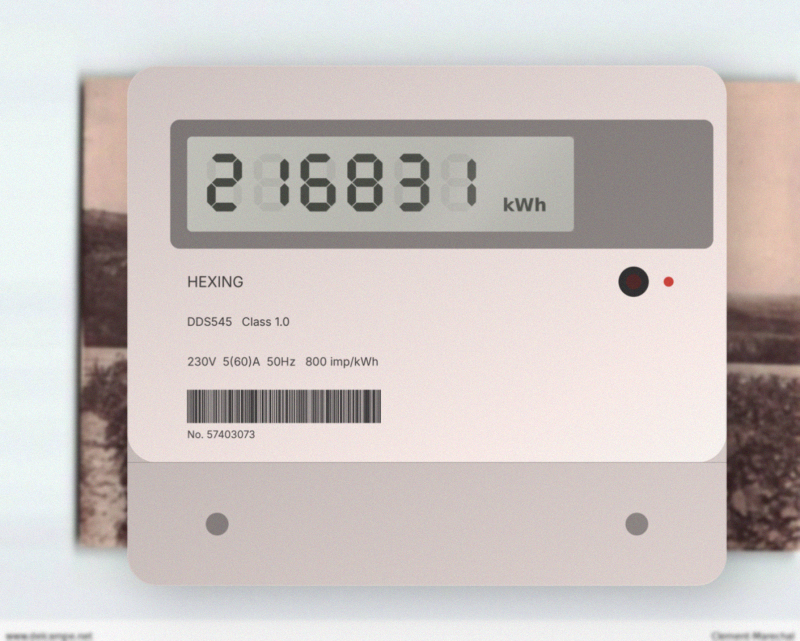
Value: 216831,kWh
